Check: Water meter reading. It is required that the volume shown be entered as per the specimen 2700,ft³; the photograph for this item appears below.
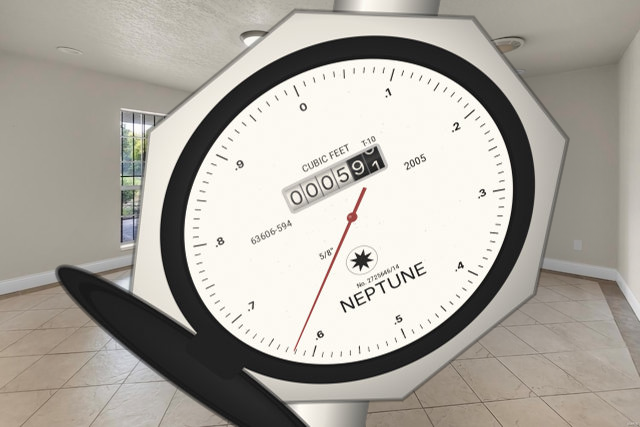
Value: 590.62,ft³
